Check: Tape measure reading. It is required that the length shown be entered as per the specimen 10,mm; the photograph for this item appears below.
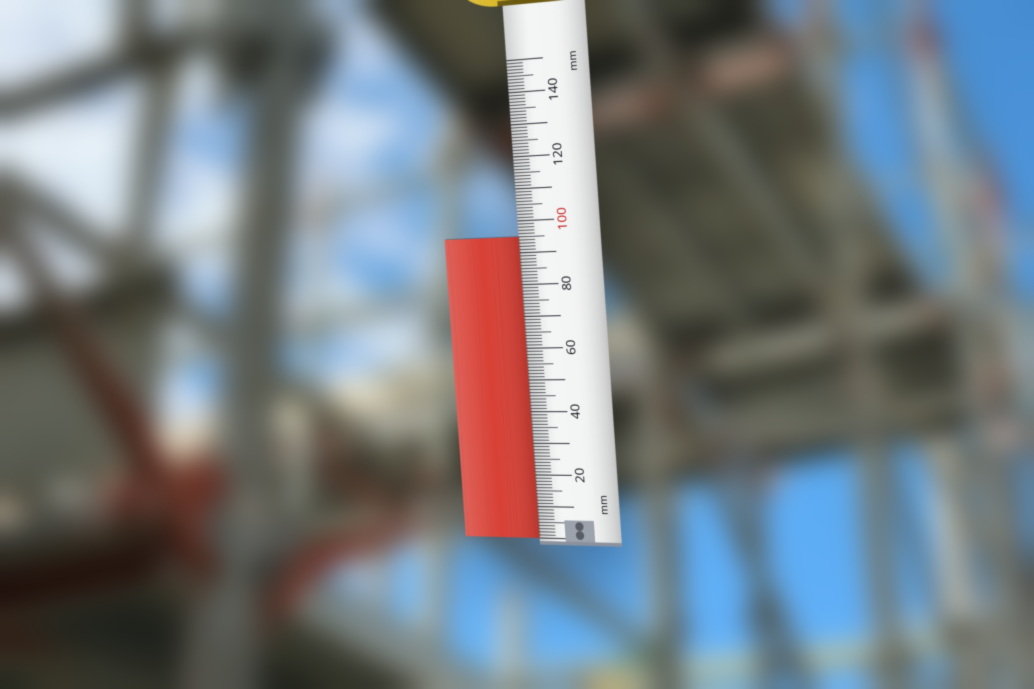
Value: 95,mm
